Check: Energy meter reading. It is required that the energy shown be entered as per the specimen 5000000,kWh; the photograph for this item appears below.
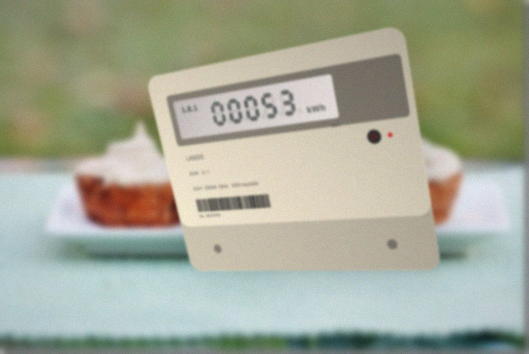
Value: 53,kWh
